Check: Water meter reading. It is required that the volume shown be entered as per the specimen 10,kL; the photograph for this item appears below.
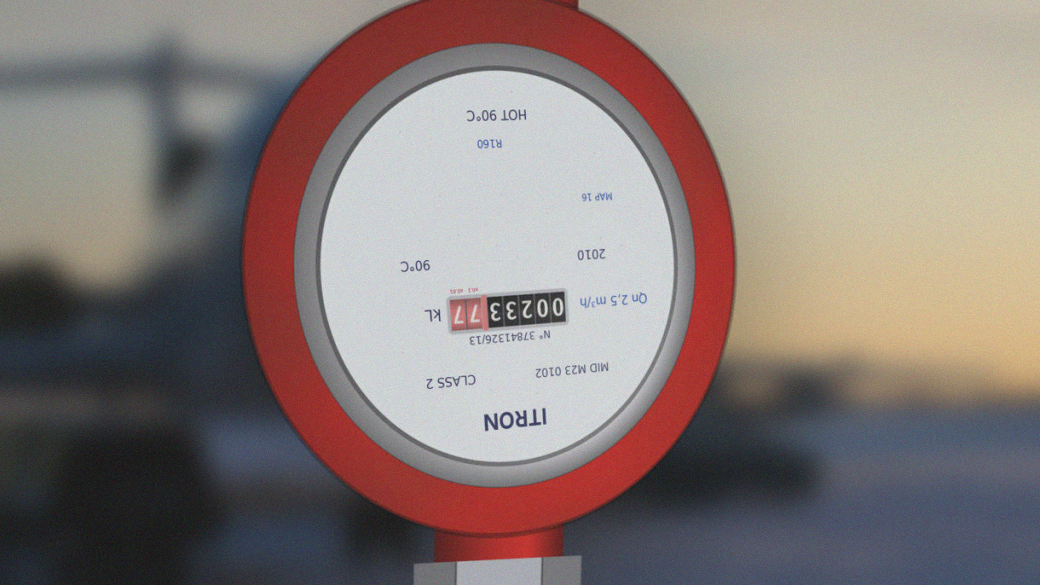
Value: 233.77,kL
